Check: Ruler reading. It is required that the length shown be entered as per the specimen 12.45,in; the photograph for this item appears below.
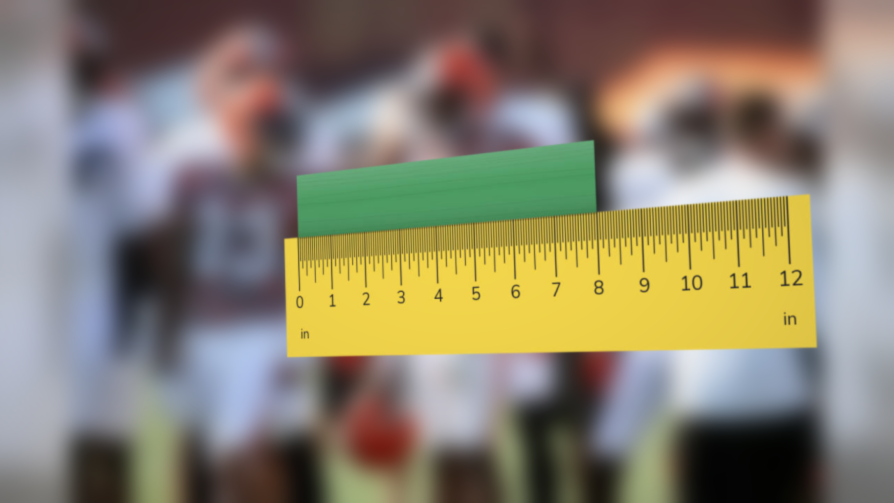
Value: 8,in
